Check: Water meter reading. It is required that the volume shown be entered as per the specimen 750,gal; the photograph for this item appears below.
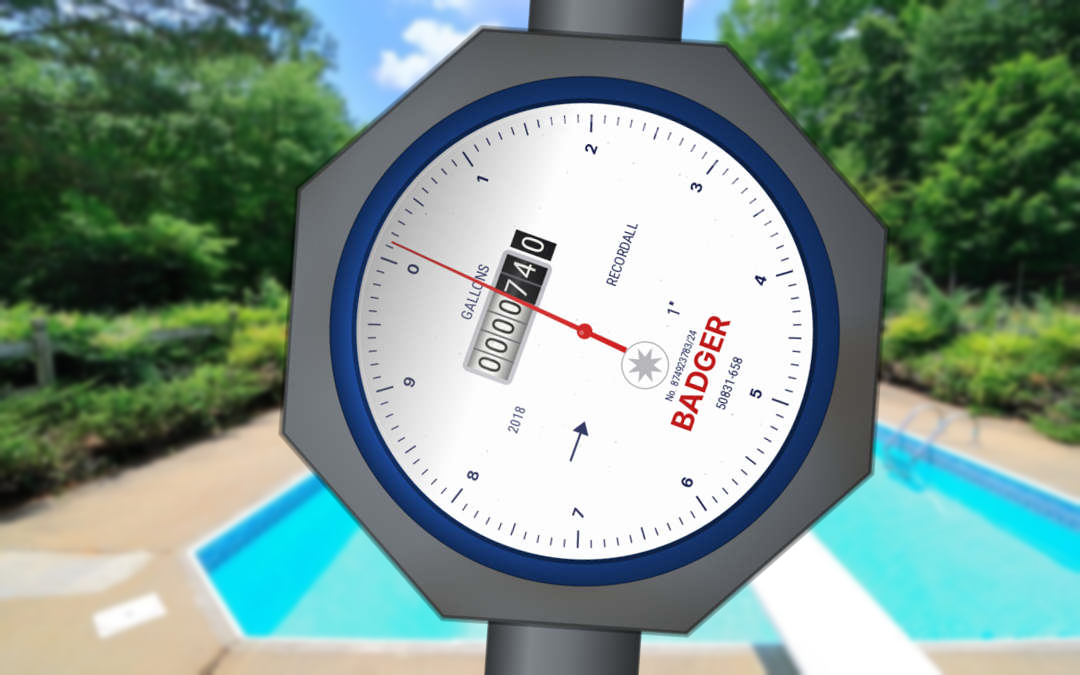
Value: 740.1,gal
